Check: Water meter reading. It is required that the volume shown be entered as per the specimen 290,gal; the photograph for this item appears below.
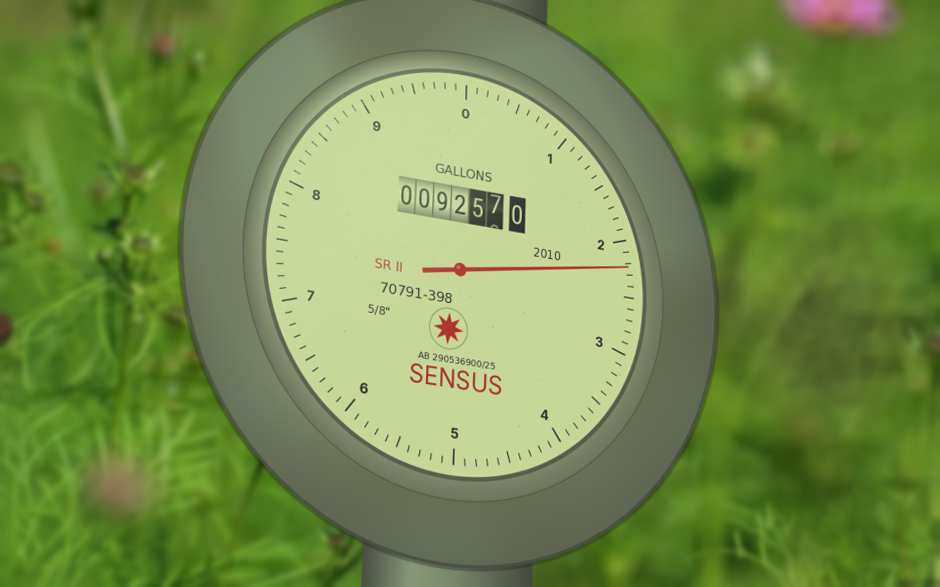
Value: 92572.2,gal
